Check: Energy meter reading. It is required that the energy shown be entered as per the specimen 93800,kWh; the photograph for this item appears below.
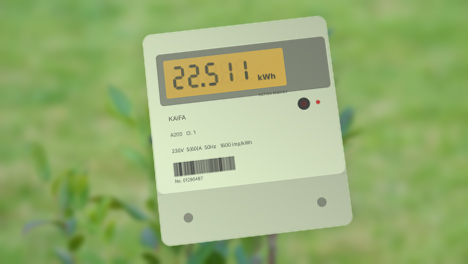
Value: 22.511,kWh
